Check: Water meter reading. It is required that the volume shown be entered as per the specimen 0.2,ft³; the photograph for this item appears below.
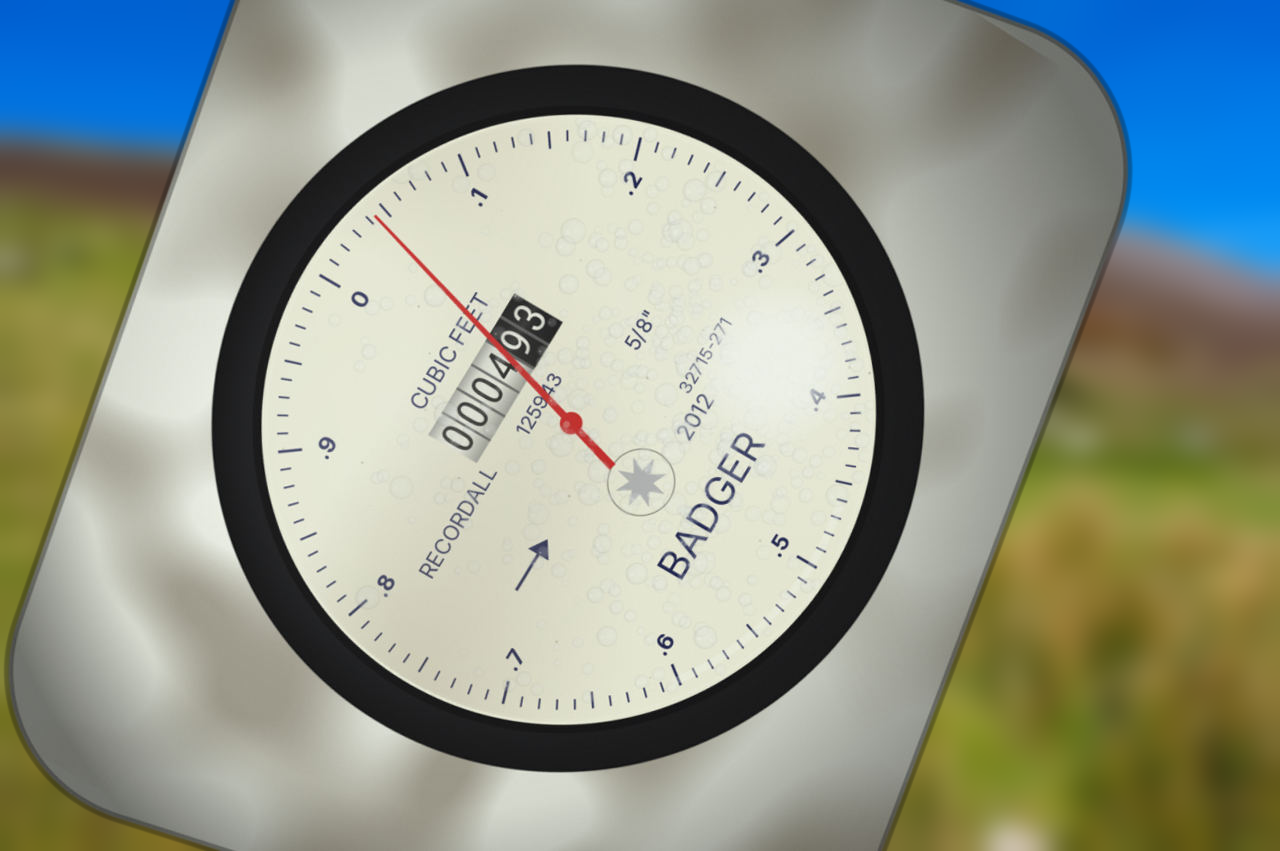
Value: 493.04,ft³
